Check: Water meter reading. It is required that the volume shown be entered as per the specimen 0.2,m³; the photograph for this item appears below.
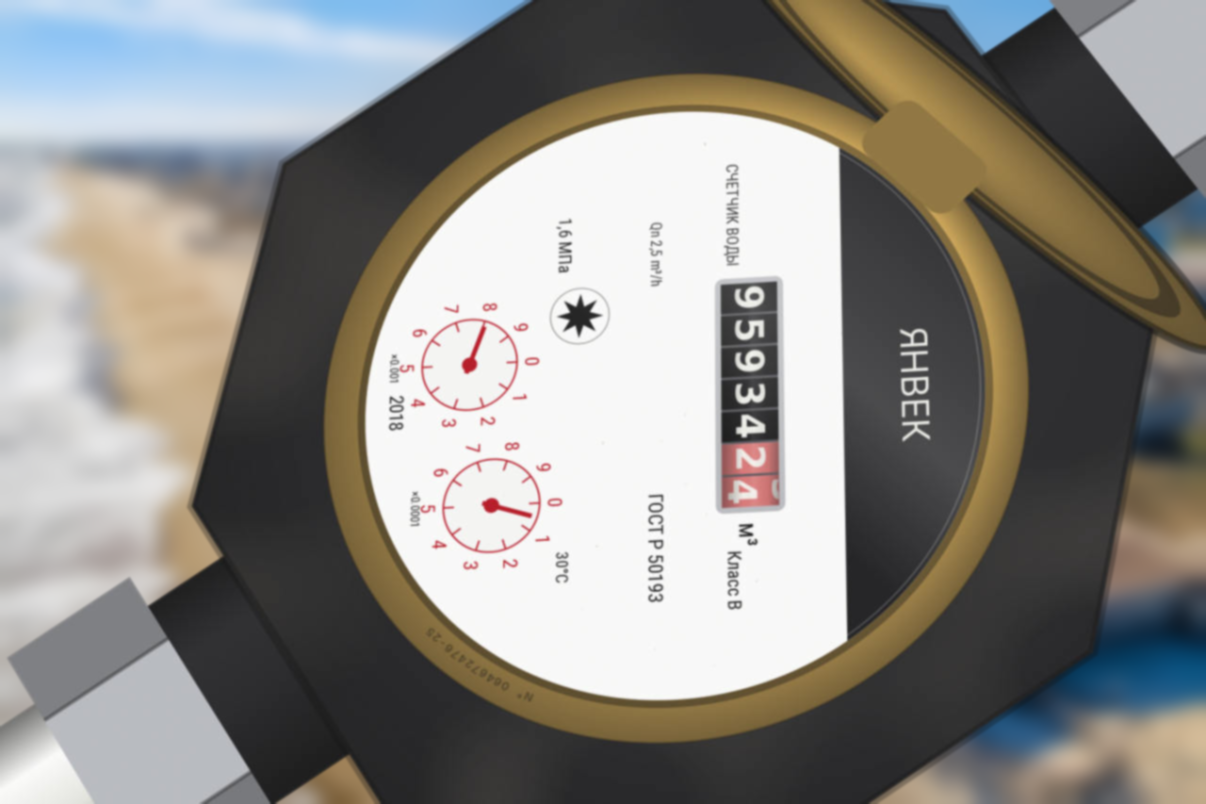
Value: 95934.2380,m³
